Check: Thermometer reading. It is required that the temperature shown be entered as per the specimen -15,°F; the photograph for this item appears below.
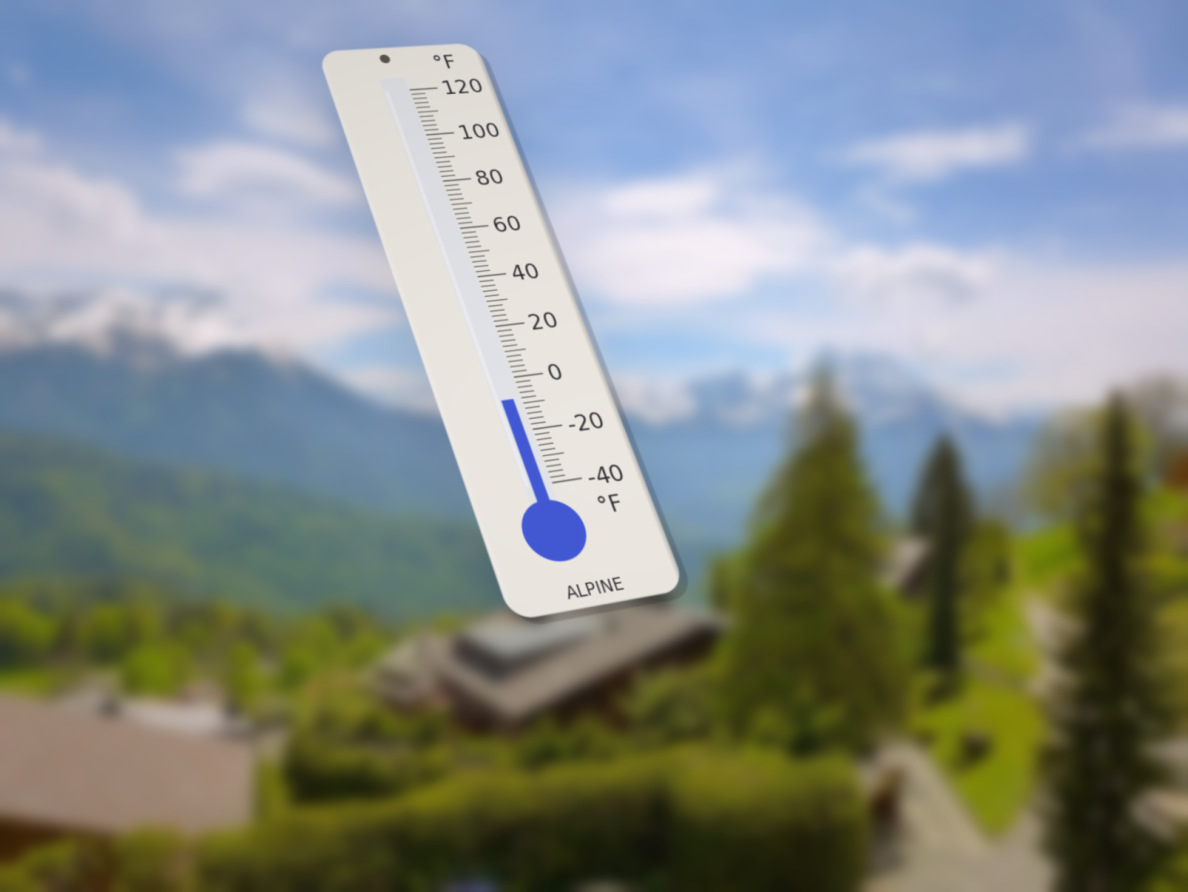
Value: -8,°F
